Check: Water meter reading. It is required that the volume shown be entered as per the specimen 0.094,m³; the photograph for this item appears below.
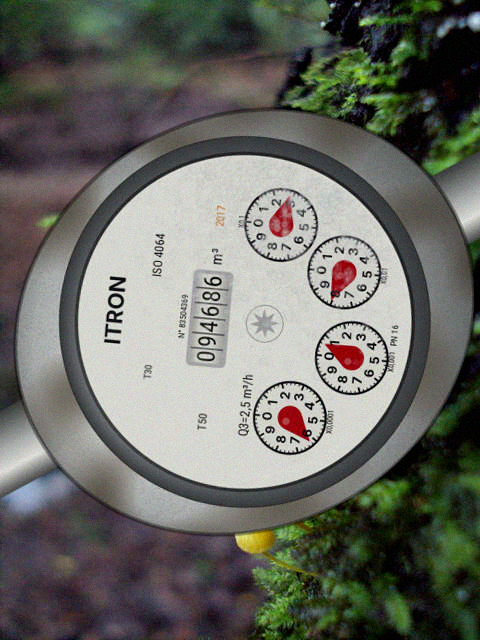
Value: 94686.2806,m³
